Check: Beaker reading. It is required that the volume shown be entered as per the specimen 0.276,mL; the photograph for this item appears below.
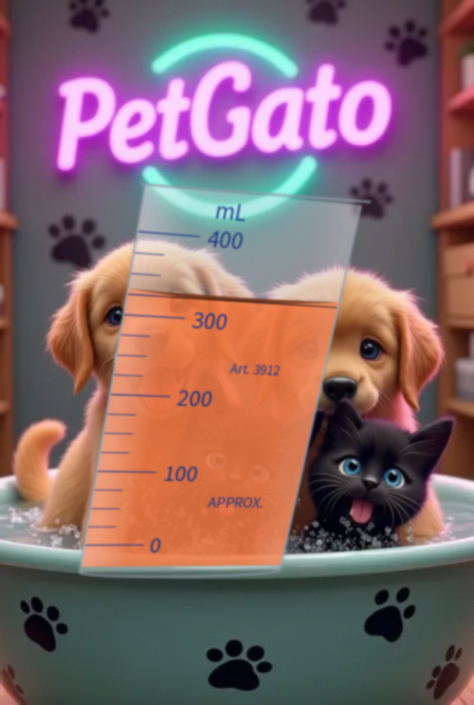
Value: 325,mL
